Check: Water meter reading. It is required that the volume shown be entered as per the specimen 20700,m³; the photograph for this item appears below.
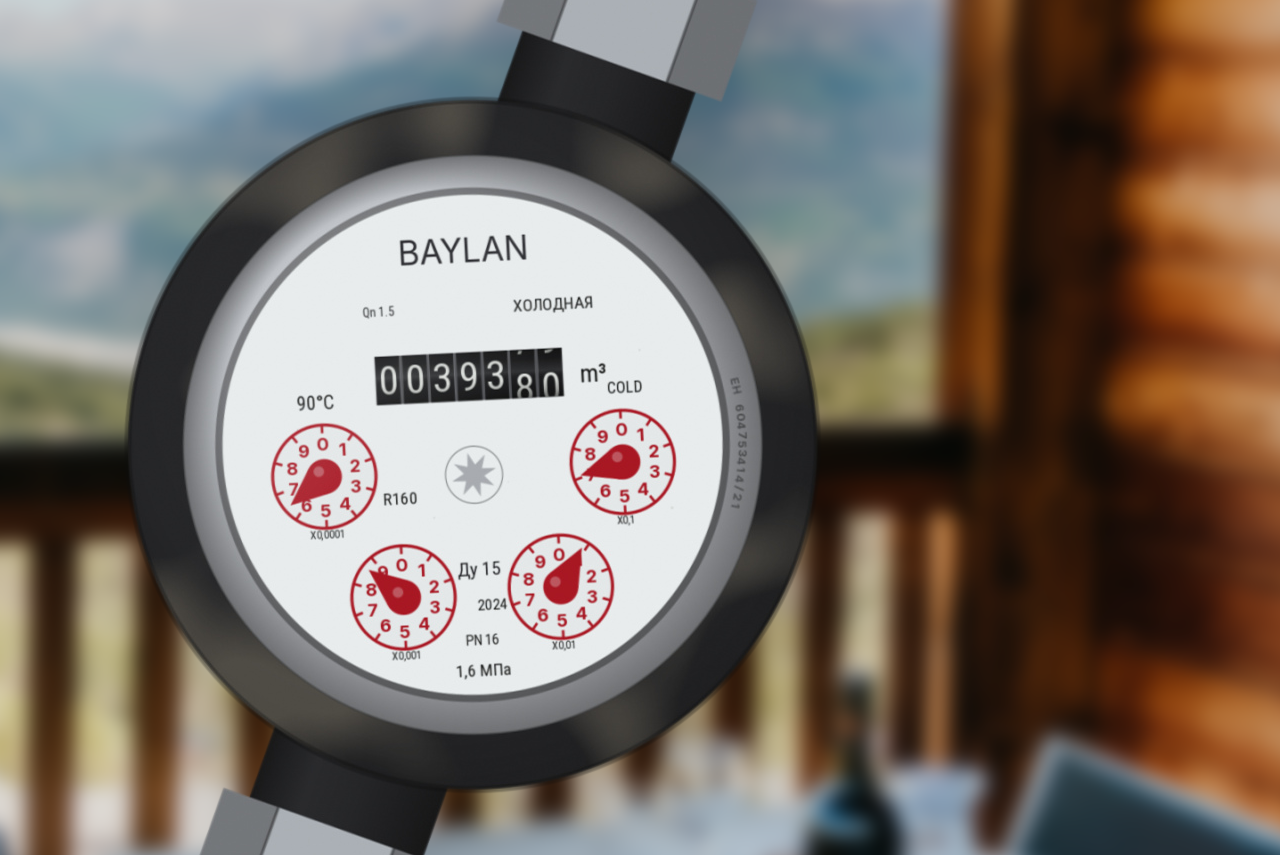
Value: 39379.7086,m³
